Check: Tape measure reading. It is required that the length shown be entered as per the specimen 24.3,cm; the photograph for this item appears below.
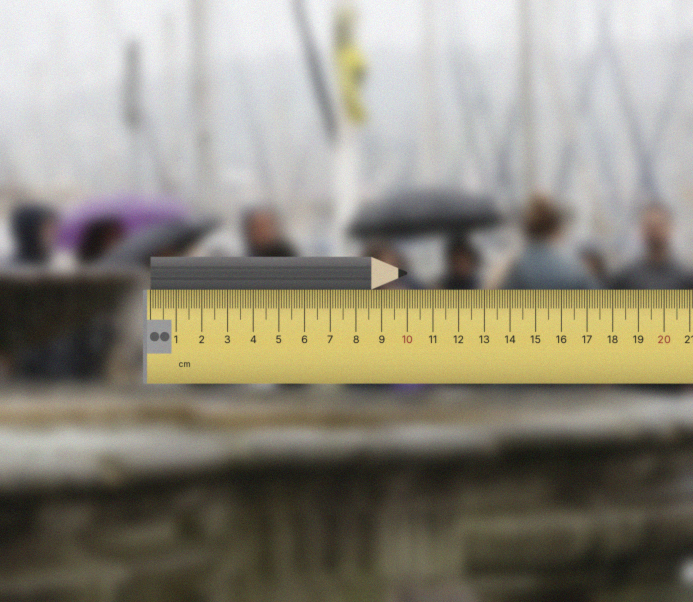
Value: 10,cm
